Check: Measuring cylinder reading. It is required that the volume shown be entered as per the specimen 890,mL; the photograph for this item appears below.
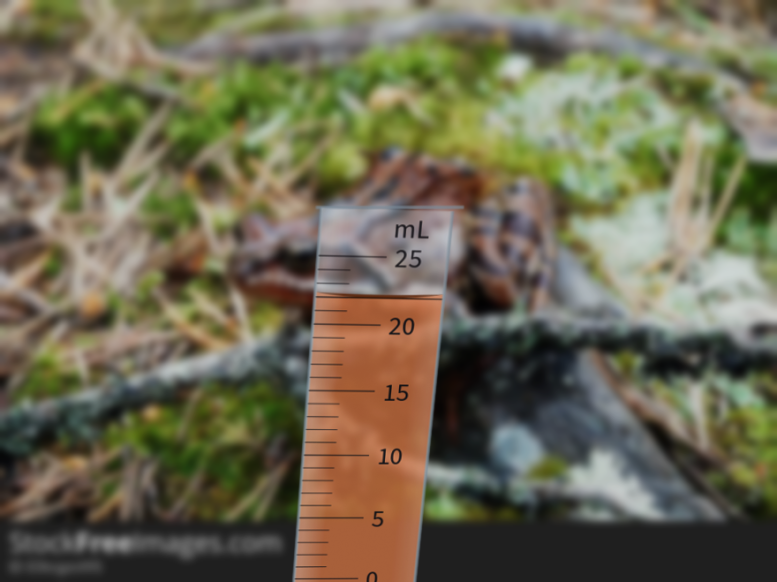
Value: 22,mL
